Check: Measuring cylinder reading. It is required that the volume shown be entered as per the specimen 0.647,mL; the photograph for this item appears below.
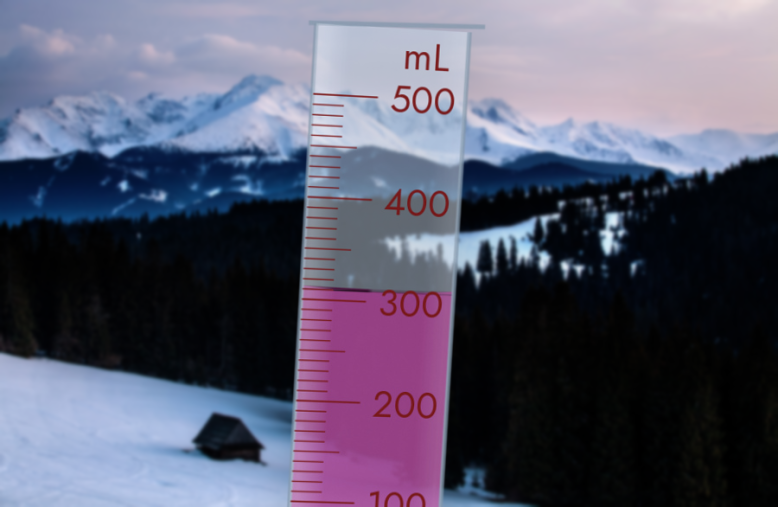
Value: 310,mL
